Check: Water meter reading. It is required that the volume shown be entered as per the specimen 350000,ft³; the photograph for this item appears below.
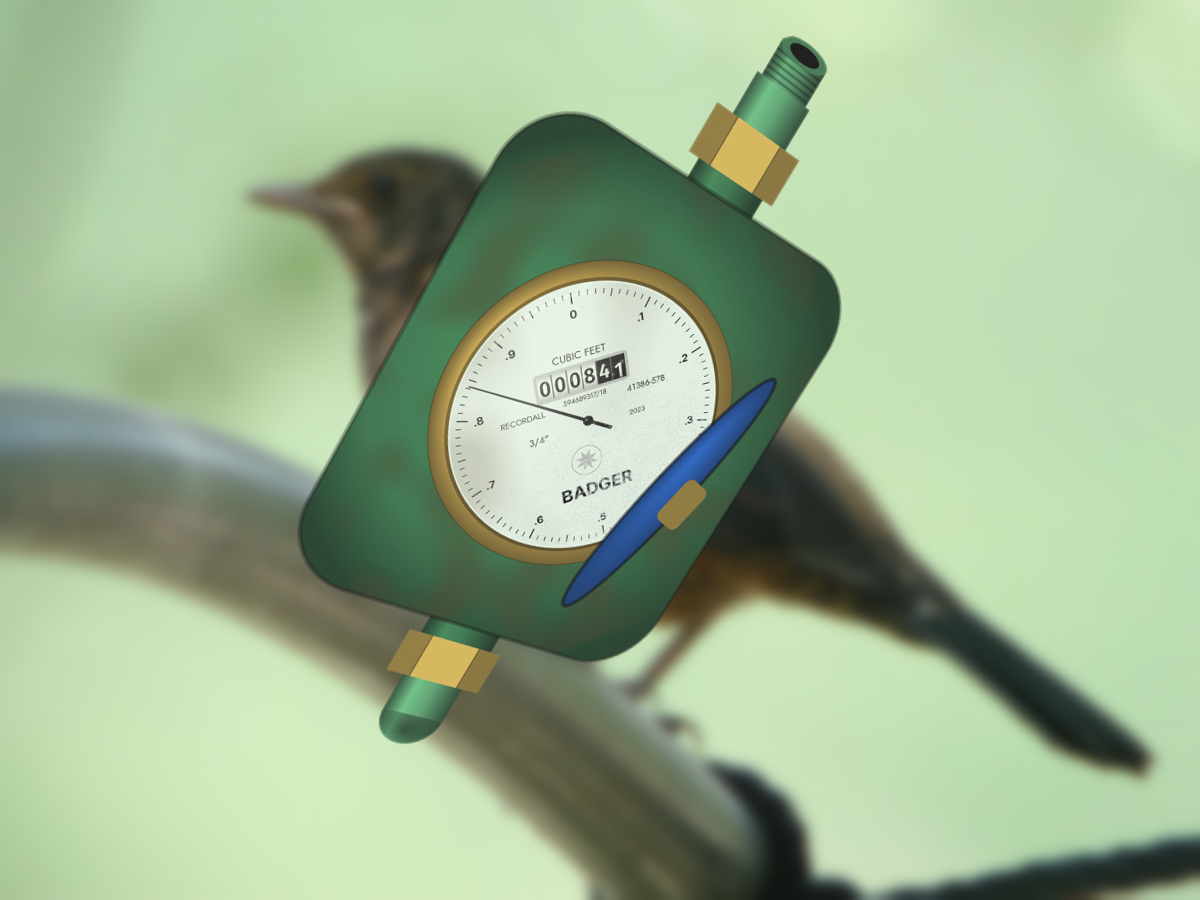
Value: 840.84,ft³
